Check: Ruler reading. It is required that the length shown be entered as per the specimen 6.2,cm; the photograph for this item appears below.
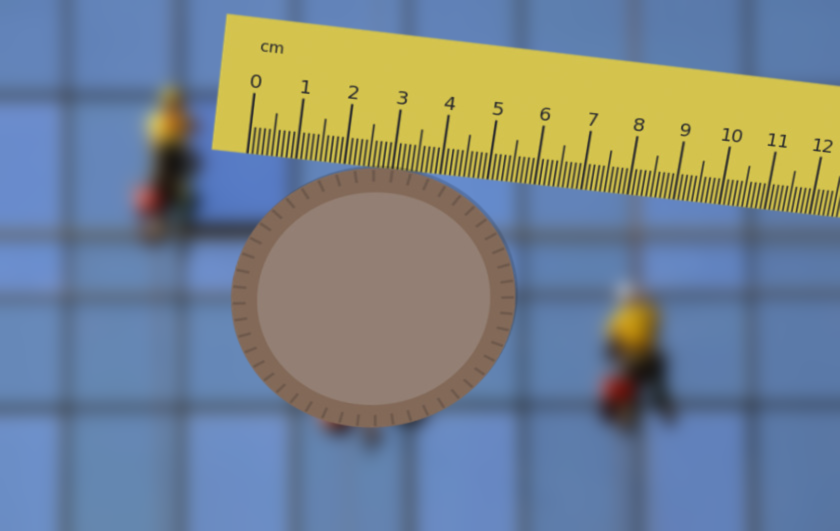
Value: 6,cm
